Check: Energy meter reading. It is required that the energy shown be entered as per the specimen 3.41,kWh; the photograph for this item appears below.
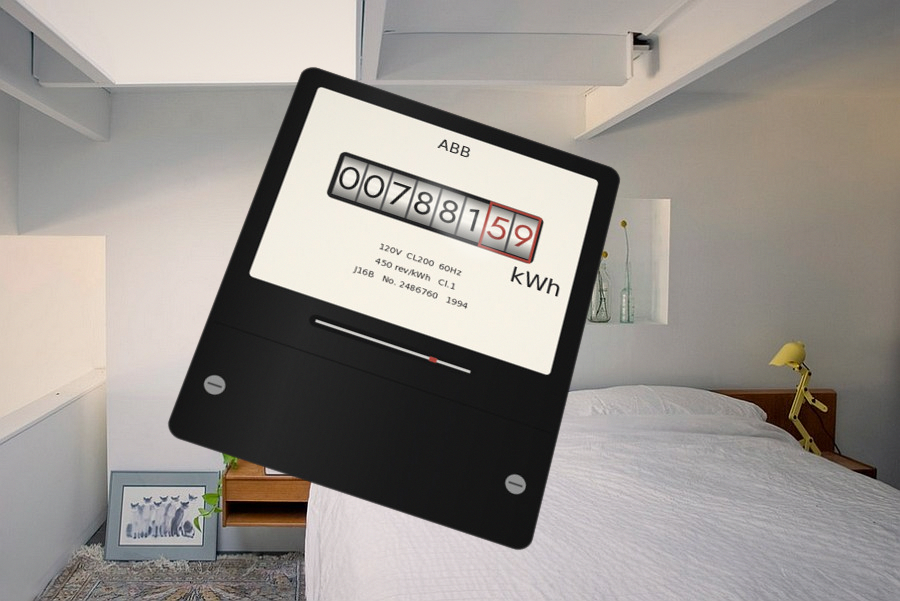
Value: 7881.59,kWh
